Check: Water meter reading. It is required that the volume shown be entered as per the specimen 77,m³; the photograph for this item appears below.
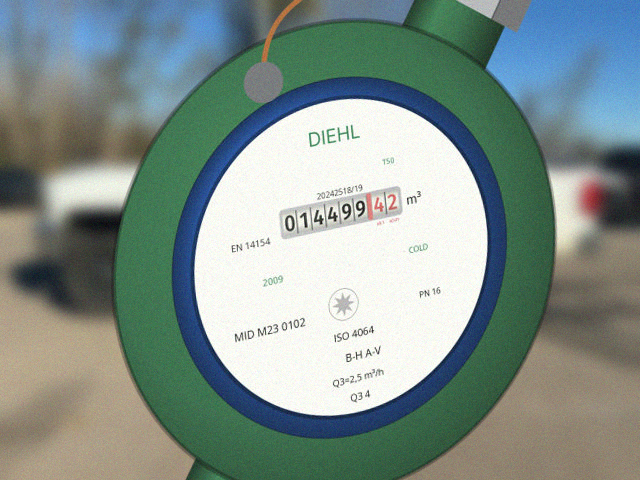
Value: 14499.42,m³
